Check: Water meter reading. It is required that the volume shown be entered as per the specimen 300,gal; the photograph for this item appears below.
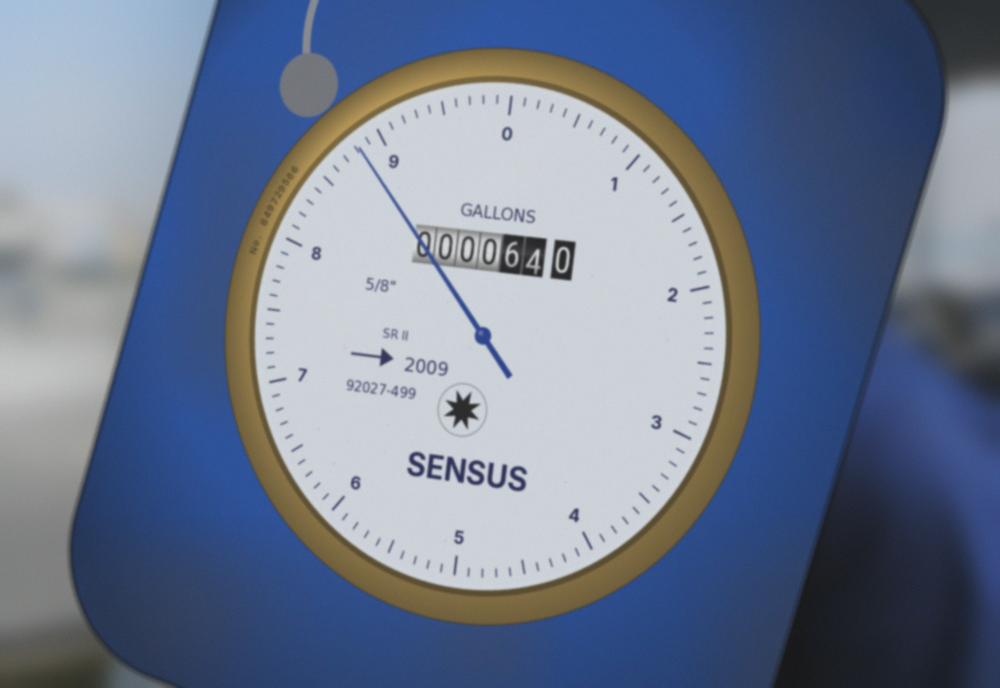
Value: 638.8,gal
